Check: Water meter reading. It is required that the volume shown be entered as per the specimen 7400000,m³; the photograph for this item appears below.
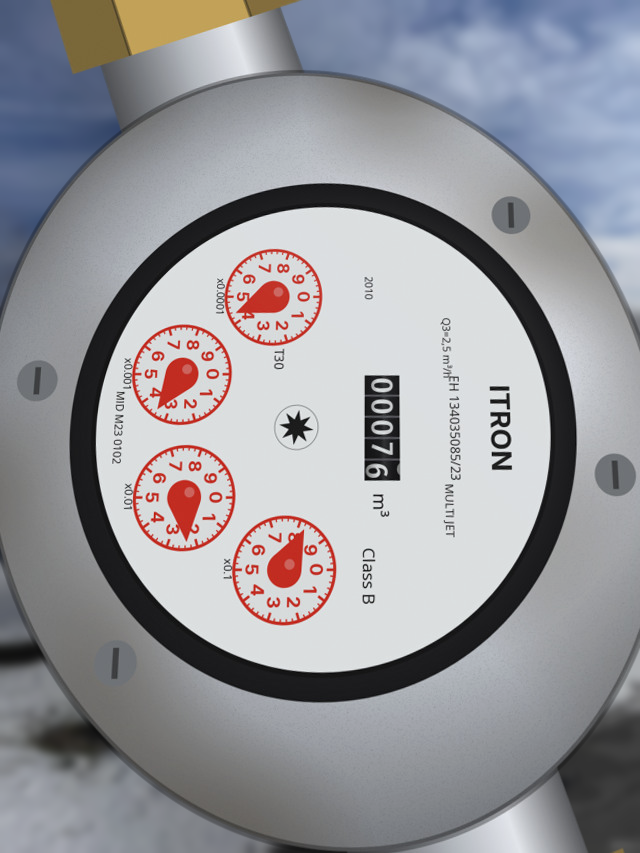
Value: 75.8234,m³
